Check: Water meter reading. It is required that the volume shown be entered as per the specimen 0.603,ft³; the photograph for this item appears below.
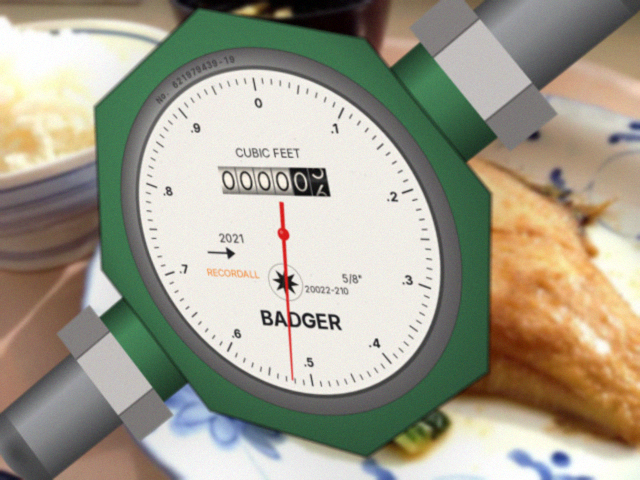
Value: 5.52,ft³
